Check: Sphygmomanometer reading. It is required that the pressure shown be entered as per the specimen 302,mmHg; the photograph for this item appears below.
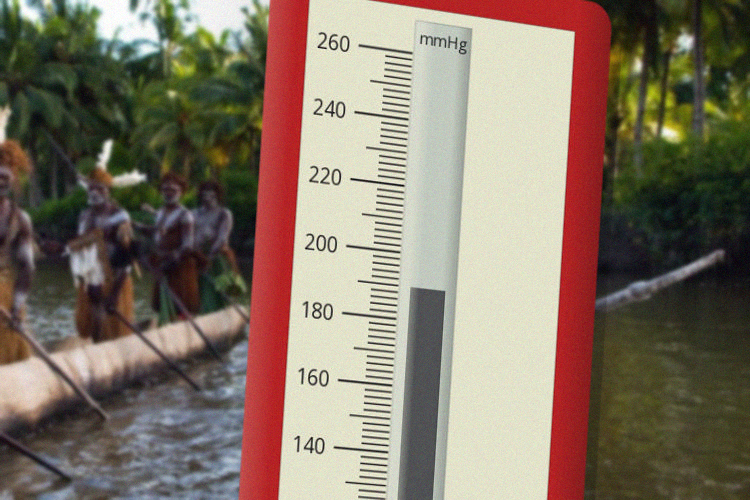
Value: 190,mmHg
